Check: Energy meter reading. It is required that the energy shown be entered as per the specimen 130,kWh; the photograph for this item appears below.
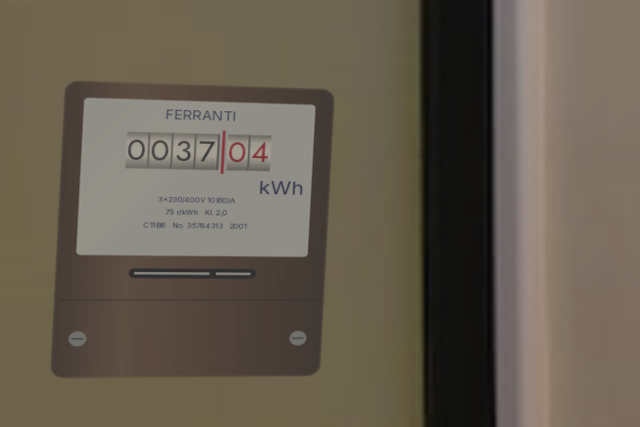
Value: 37.04,kWh
